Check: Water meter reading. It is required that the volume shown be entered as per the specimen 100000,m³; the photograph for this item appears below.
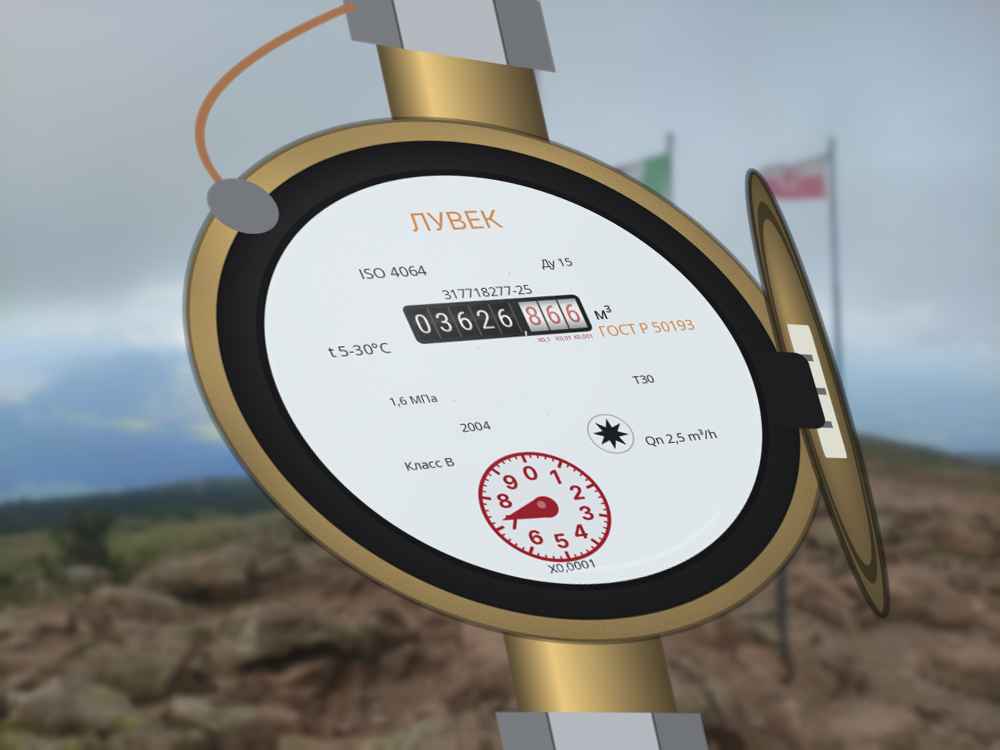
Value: 3626.8667,m³
